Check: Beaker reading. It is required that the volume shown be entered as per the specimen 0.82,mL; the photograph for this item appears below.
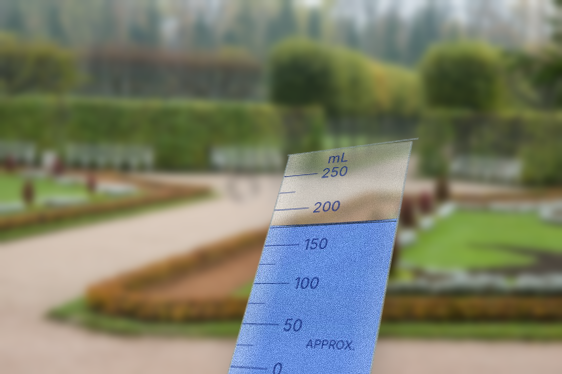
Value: 175,mL
